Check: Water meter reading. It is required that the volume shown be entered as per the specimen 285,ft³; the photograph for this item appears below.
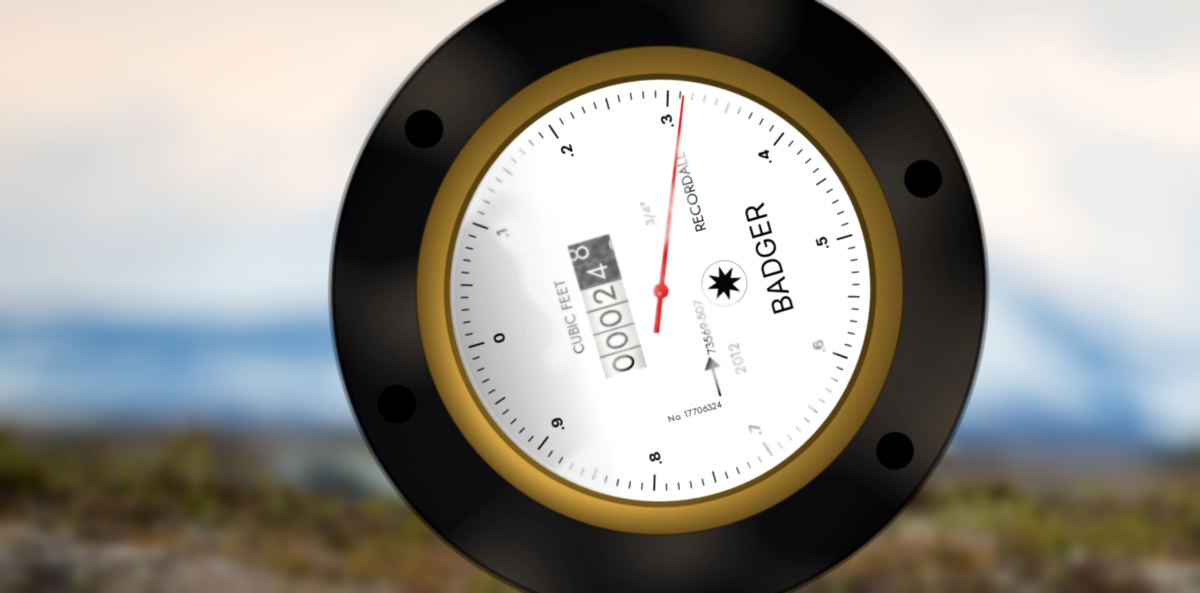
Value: 248.31,ft³
